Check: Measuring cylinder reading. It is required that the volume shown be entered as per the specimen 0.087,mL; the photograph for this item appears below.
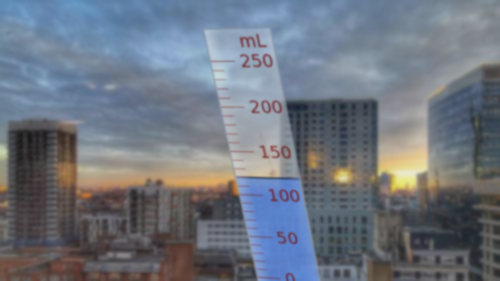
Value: 120,mL
